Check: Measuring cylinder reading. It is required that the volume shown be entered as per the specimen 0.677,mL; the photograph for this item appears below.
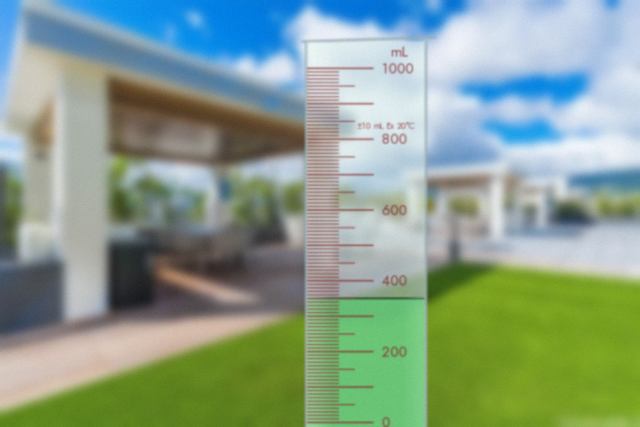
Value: 350,mL
